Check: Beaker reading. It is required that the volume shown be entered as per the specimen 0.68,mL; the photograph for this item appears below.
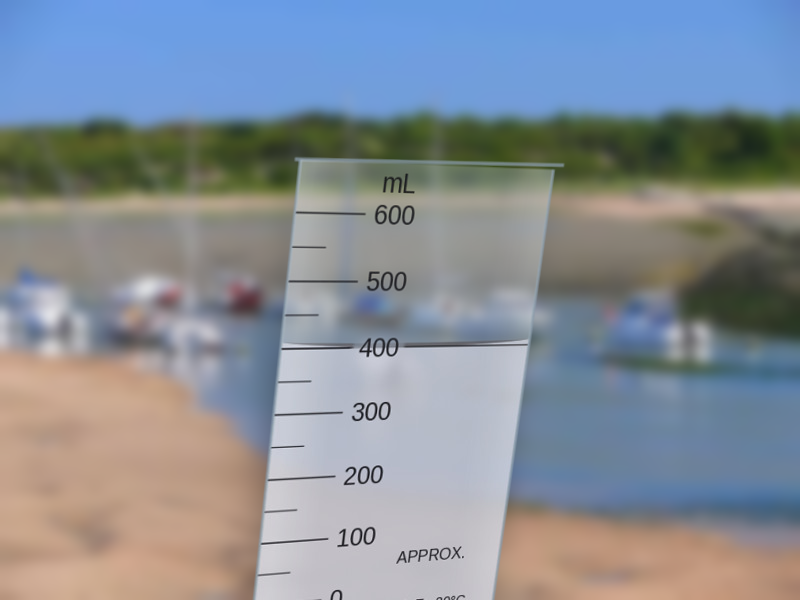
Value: 400,mL
